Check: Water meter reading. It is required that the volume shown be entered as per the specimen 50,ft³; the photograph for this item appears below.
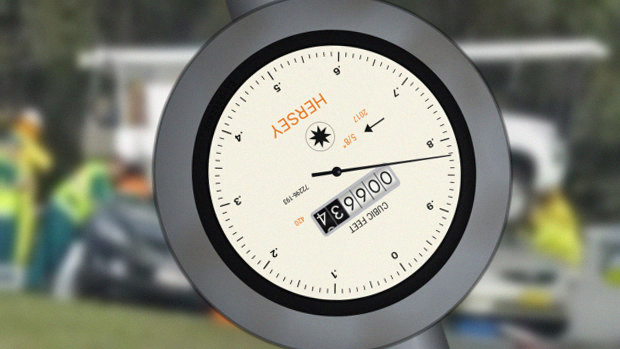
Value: 6633.82,ft³
